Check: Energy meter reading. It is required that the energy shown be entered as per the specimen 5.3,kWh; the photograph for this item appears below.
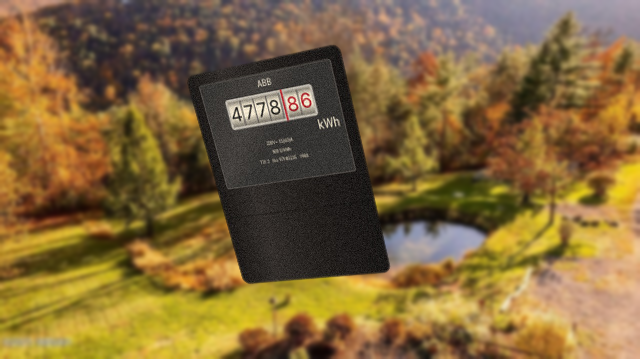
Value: 4778.86,kWh
